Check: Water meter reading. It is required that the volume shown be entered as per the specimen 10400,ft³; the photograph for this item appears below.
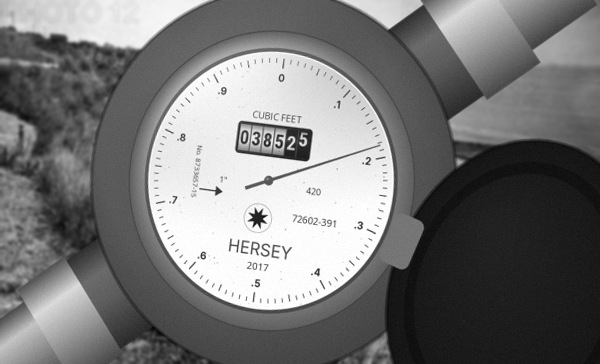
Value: 38525.18,ft³
